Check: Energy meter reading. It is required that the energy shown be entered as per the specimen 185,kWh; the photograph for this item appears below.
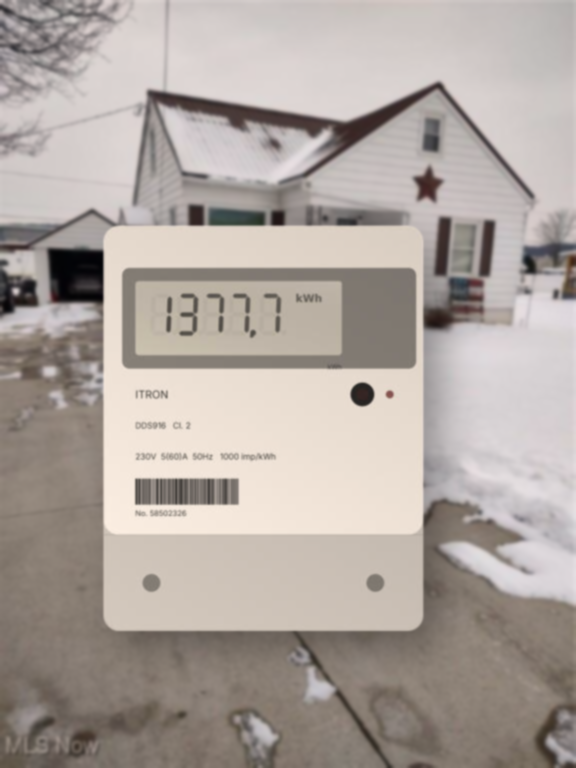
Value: 1377.7,kWh
